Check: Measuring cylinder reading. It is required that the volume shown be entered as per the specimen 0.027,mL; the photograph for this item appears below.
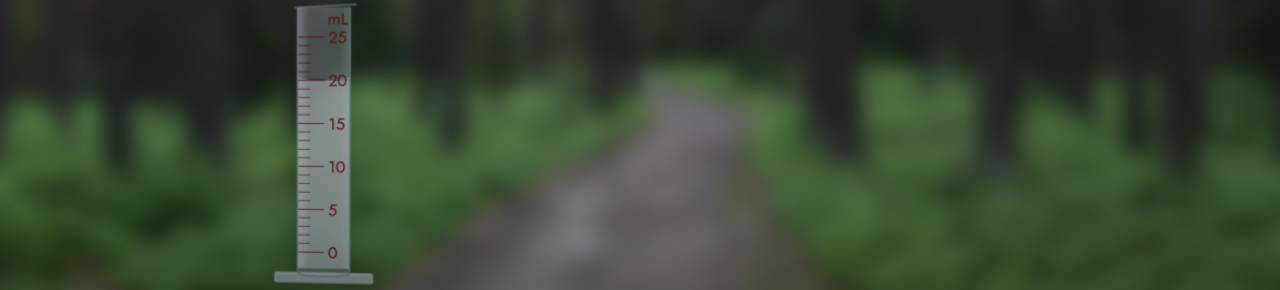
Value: 20,mL
